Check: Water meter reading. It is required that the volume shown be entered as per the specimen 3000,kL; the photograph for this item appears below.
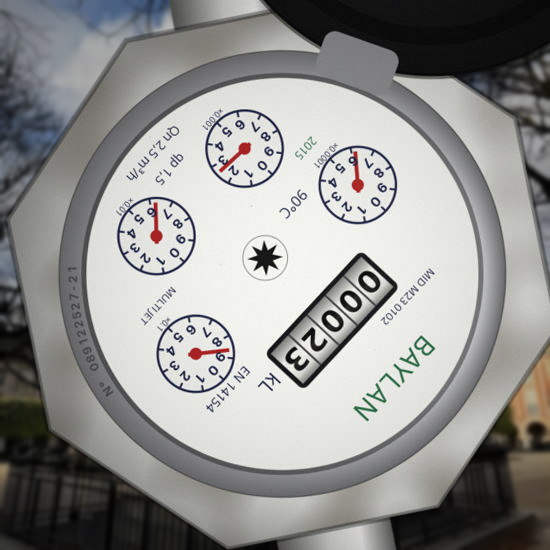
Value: 23.8626,kL
